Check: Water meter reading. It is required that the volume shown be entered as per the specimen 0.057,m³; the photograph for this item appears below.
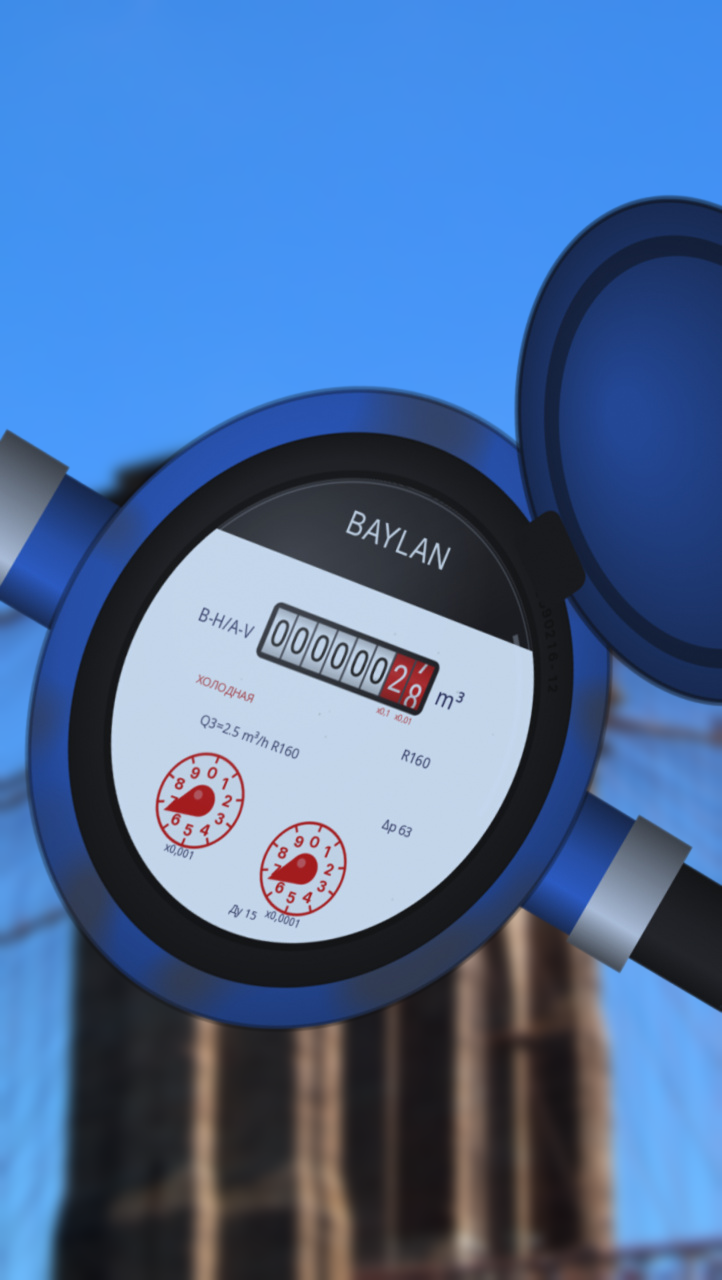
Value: 0.2766,m³
